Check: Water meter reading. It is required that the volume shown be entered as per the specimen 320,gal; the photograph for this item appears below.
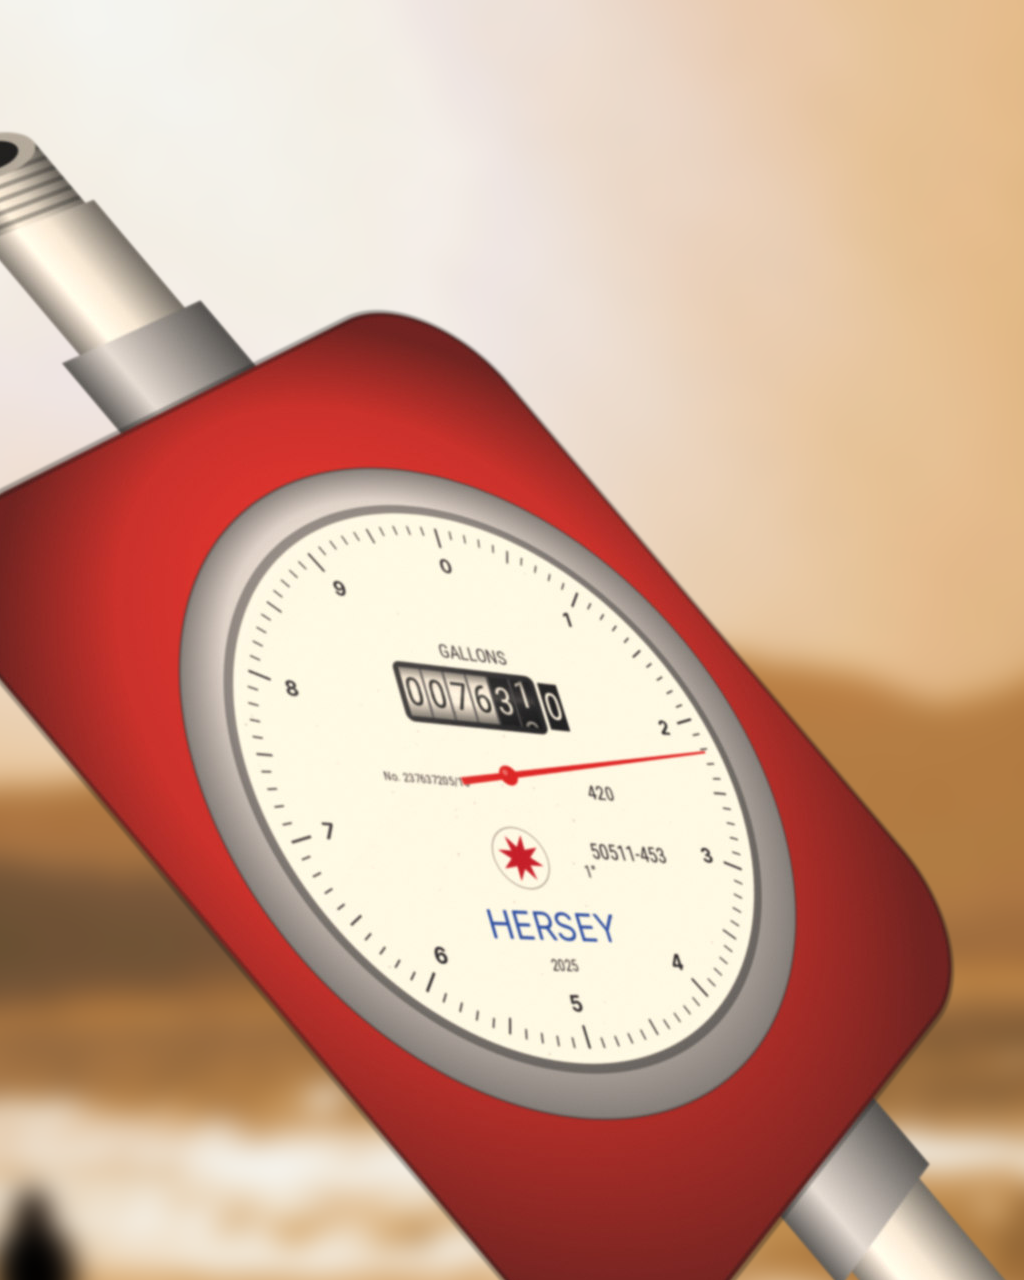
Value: 76312.2,gal
